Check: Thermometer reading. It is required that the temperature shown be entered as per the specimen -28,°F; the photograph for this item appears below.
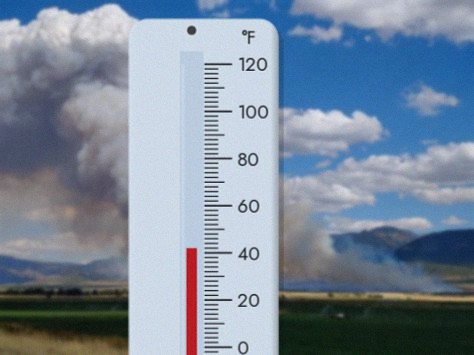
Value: 42,°F
